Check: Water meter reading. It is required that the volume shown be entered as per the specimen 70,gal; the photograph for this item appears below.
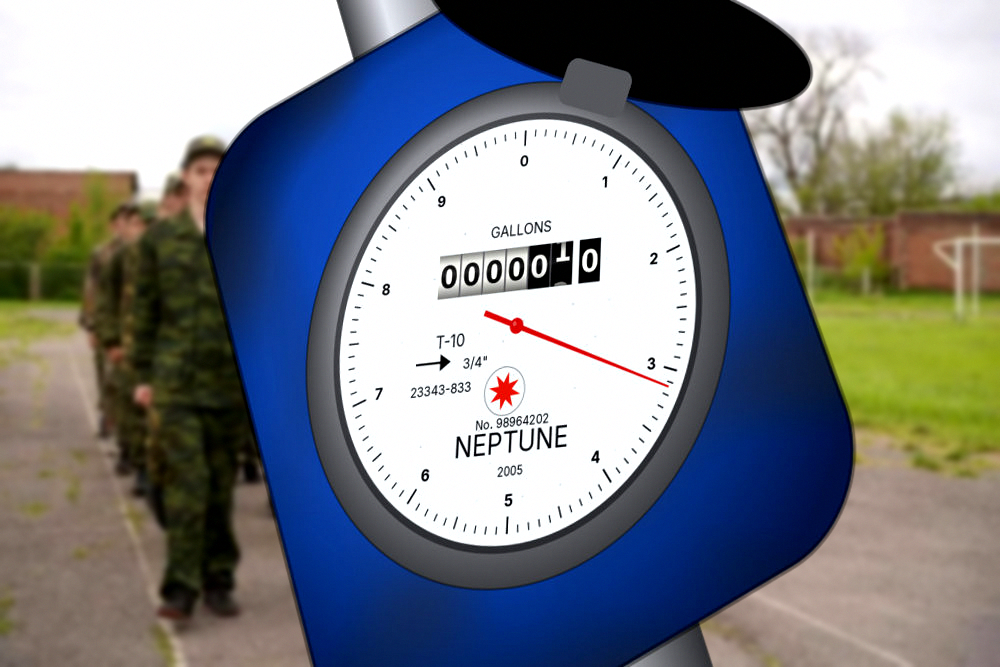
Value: 13.1,gal
